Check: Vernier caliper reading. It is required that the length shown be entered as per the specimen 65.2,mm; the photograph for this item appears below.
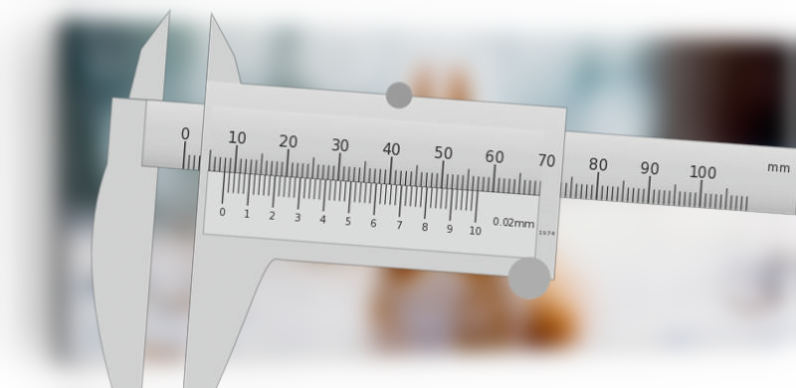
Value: 8.0,mm
